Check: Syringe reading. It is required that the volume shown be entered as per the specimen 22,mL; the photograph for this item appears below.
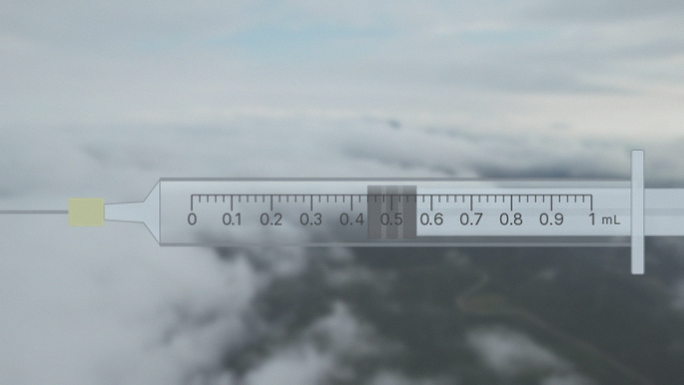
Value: 0.44,mL
